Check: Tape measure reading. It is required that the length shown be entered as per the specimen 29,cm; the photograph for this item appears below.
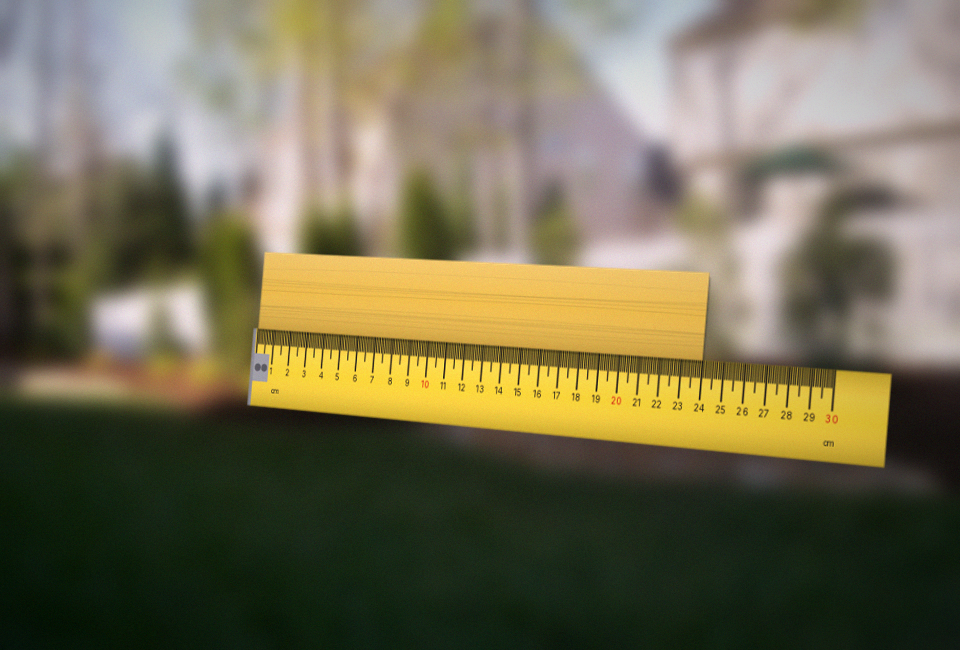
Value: 24,cm
